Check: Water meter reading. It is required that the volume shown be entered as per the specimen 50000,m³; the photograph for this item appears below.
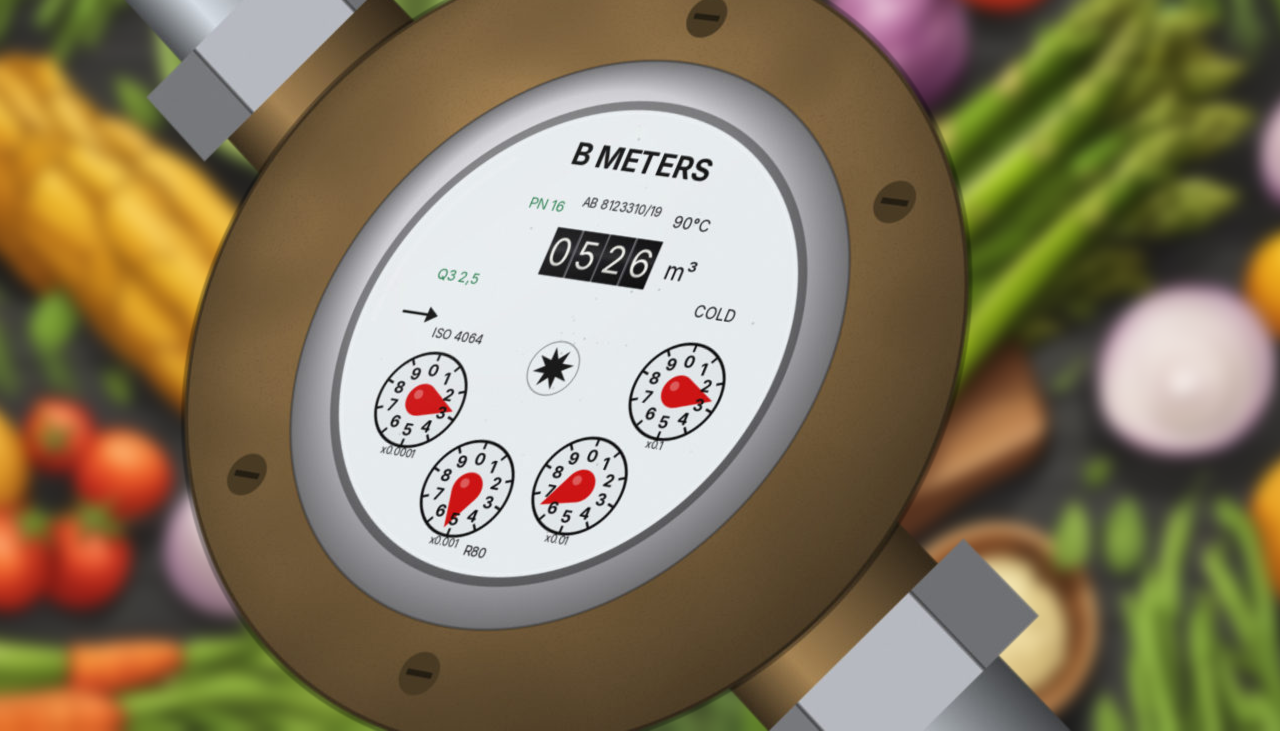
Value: 526.2652,m³
